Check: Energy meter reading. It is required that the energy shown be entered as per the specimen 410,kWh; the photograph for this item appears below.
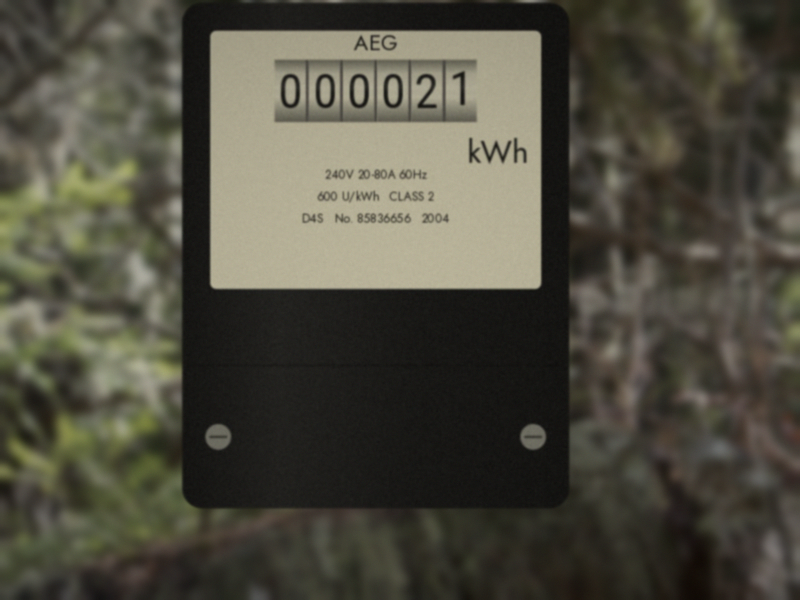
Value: 21,kWh
